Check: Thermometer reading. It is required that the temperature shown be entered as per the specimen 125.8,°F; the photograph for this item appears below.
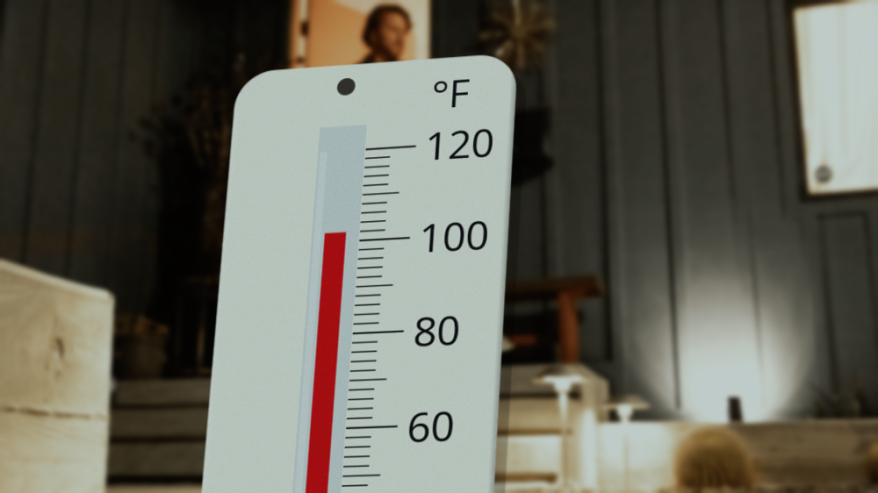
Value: 102,°F
